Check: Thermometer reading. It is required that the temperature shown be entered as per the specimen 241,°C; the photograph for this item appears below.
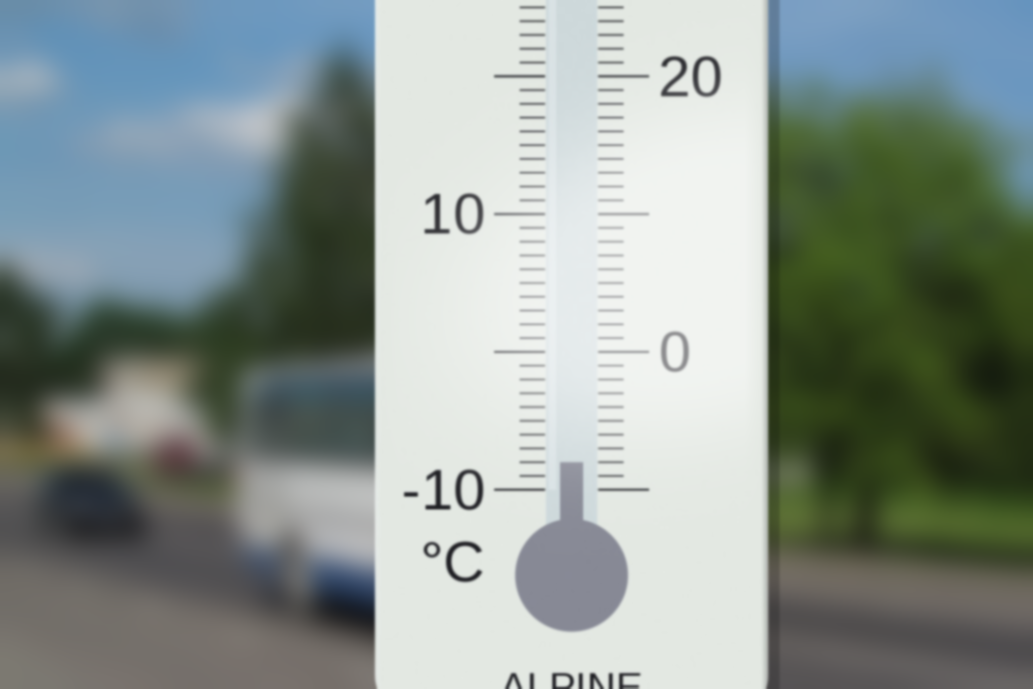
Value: -8,°C
